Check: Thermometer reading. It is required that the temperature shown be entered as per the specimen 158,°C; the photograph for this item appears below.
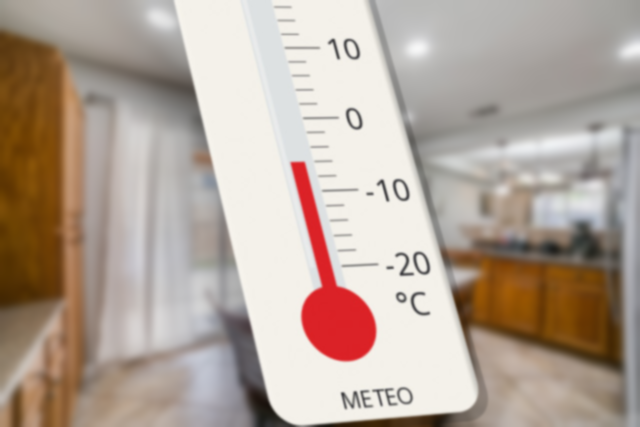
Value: -6,°C
